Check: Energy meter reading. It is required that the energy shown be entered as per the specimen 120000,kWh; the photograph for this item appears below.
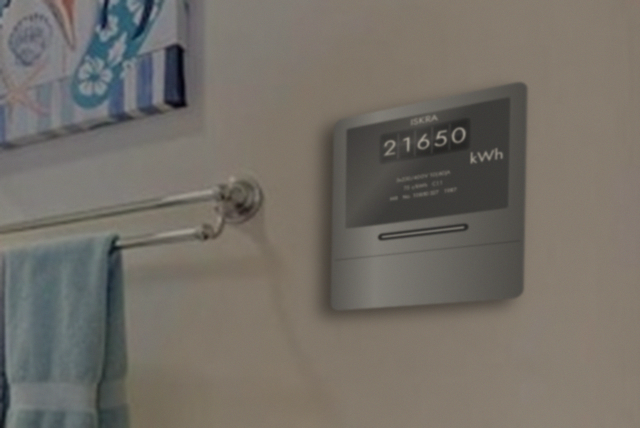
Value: 21650,kWh
